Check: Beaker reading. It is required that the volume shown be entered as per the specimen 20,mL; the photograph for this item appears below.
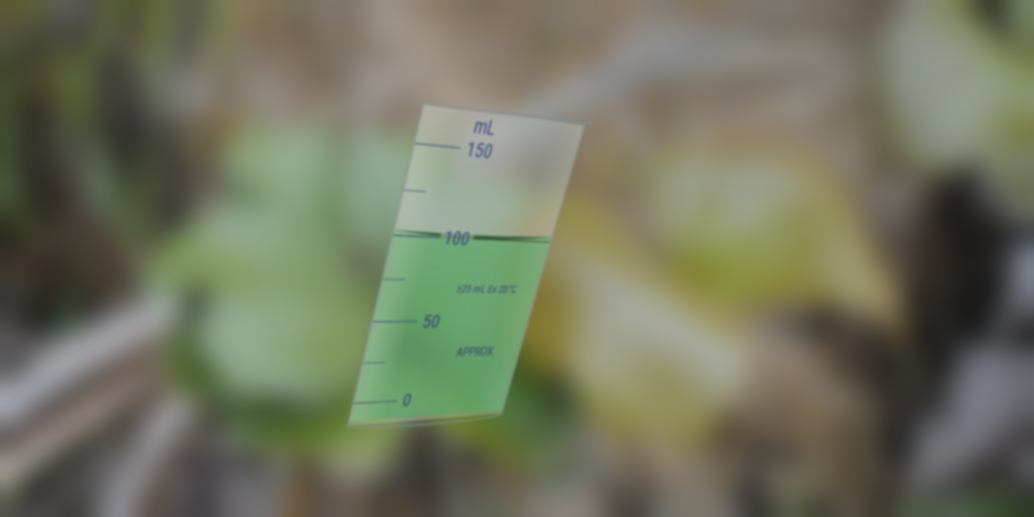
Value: 100,mL
